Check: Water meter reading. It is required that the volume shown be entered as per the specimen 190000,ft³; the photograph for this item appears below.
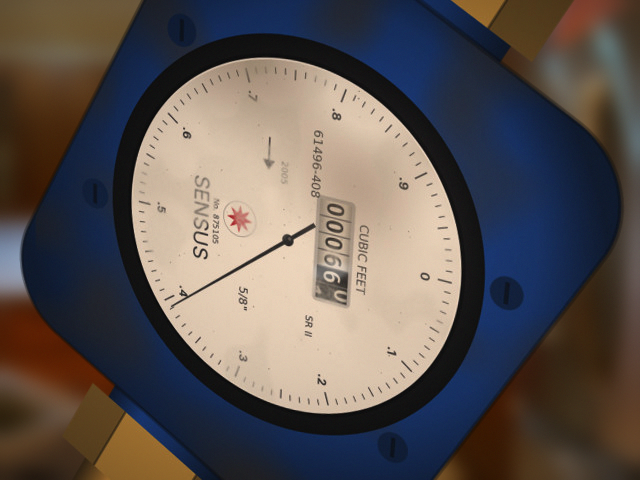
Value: 660.39,ft³
